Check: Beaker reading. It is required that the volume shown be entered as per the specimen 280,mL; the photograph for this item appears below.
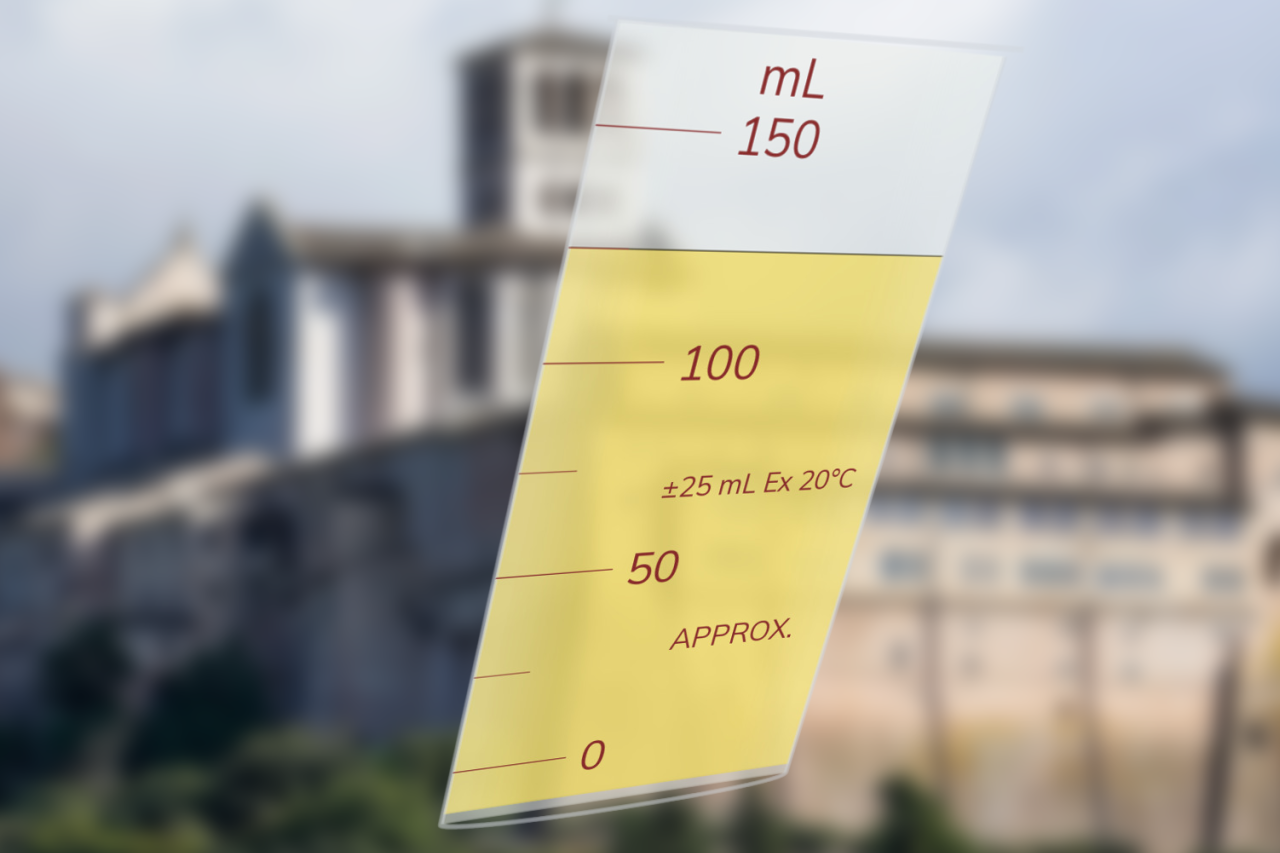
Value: 125,mL
